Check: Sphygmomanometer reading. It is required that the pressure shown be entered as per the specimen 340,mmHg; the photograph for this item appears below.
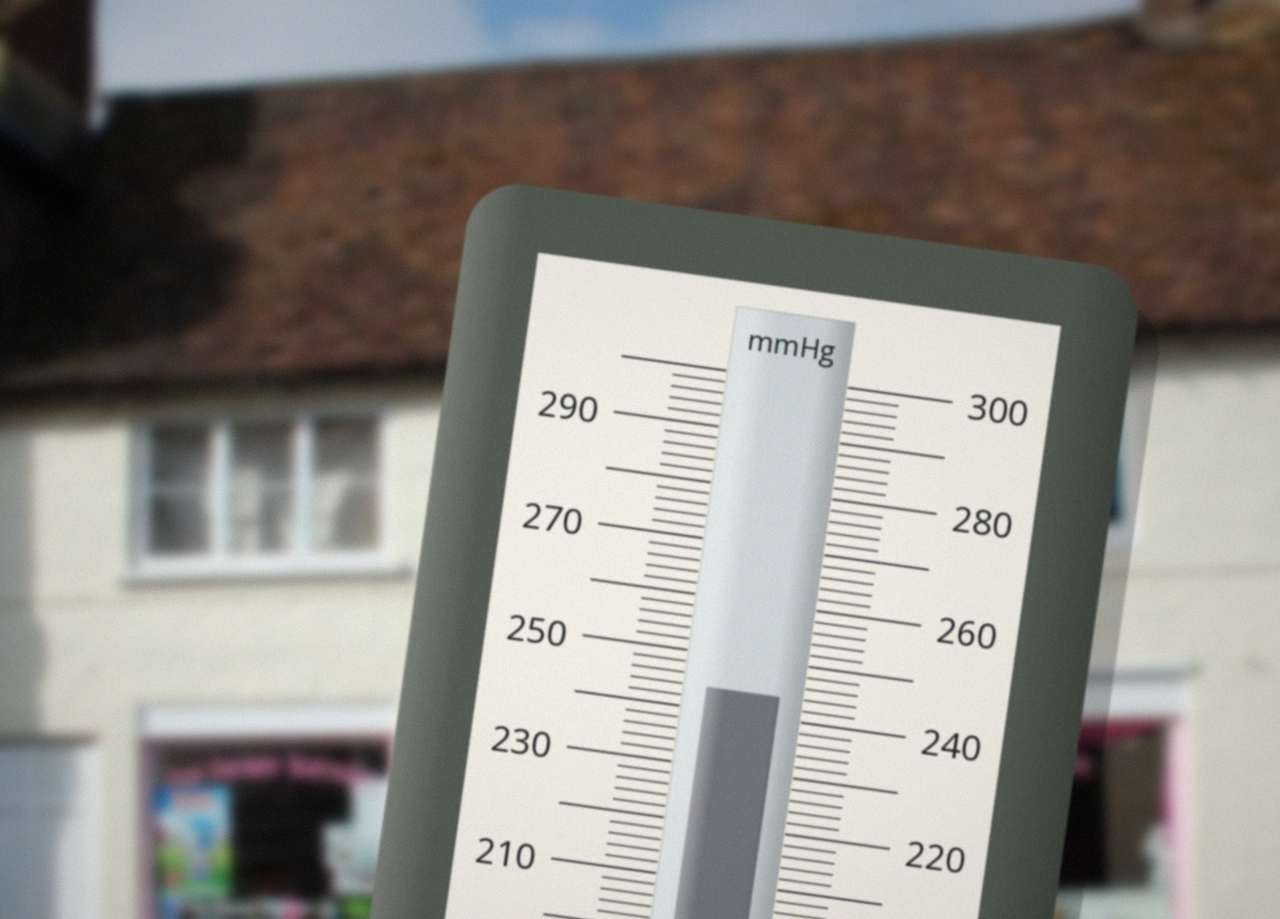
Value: 244,mmHg
